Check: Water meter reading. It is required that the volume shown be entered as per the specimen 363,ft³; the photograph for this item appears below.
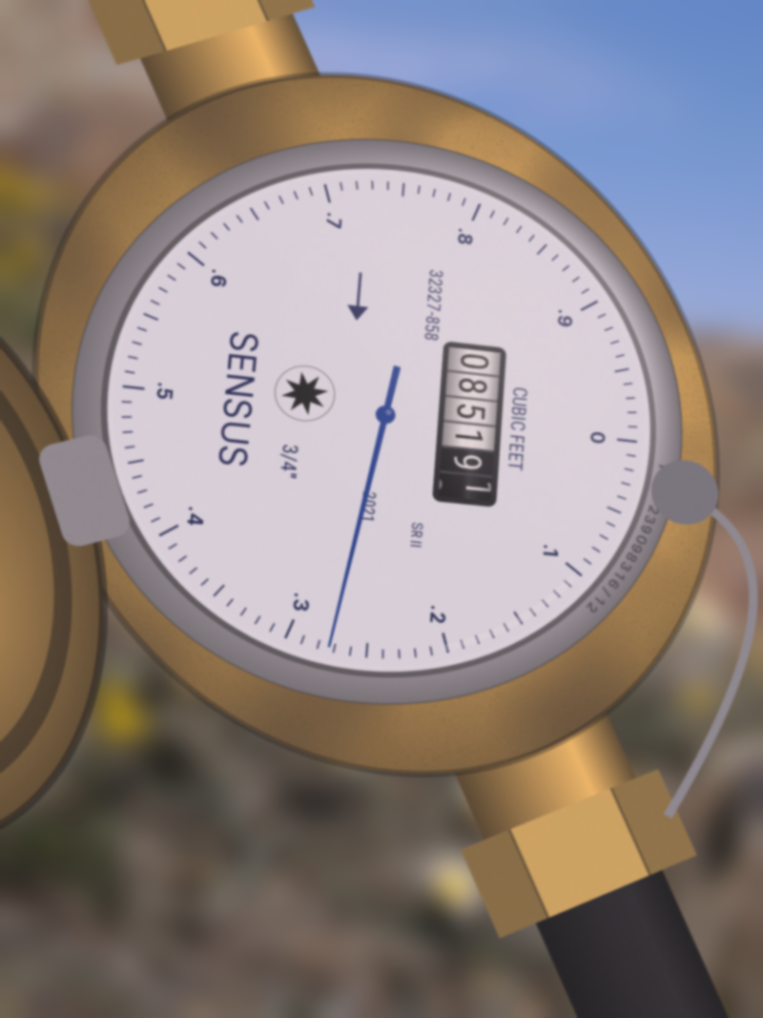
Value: 85191.27,ft³
